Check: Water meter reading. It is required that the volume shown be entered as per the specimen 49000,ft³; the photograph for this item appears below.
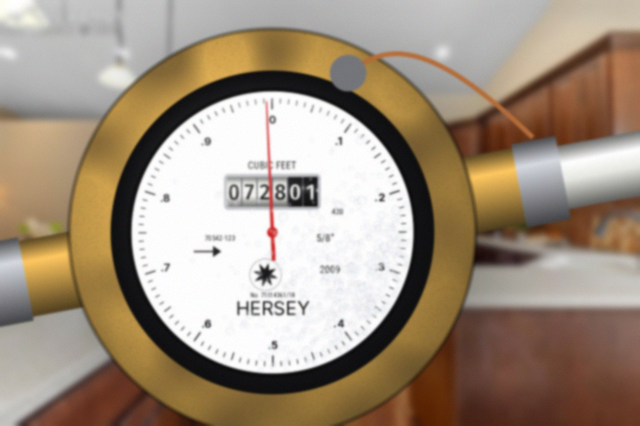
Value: 72800.99,ft³
